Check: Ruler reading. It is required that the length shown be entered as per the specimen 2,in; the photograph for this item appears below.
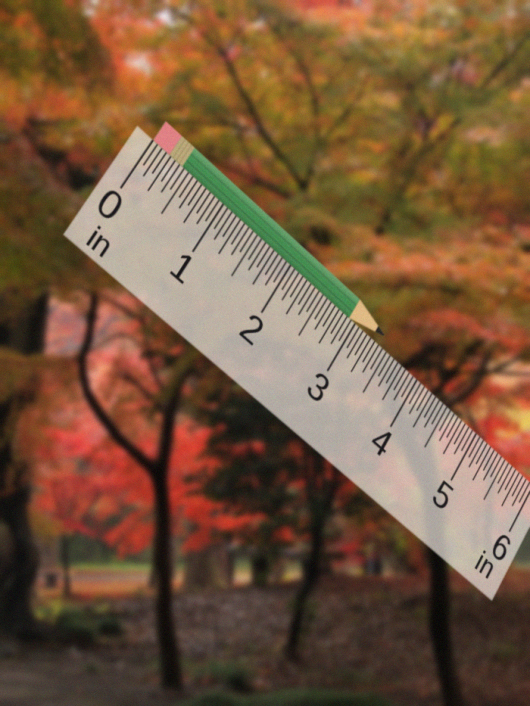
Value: 3.375,in
